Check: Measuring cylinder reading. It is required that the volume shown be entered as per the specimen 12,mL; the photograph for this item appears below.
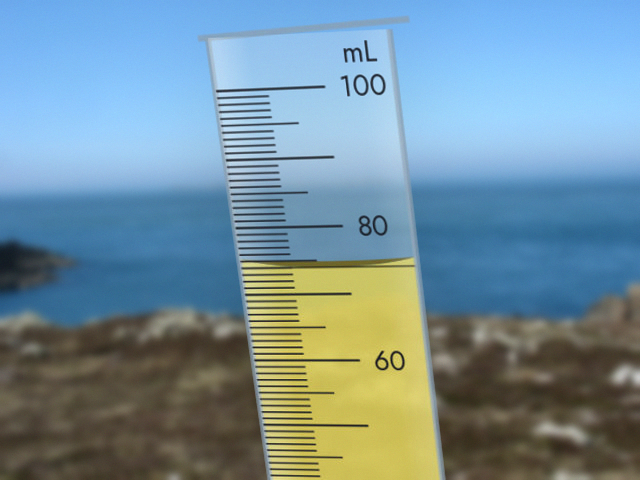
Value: 74,mL
